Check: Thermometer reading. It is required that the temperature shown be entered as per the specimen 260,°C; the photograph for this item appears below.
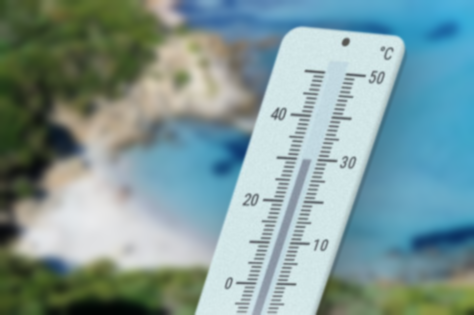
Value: 30,°C
